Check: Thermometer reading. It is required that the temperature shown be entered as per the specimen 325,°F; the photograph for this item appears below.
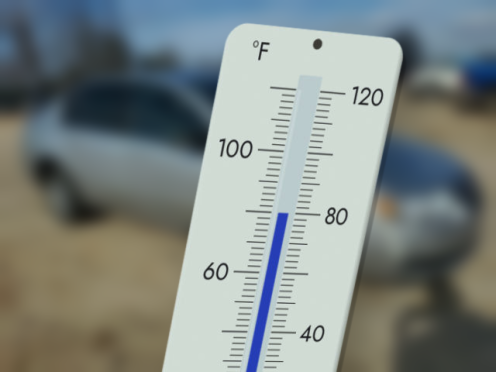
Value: 80,°F
